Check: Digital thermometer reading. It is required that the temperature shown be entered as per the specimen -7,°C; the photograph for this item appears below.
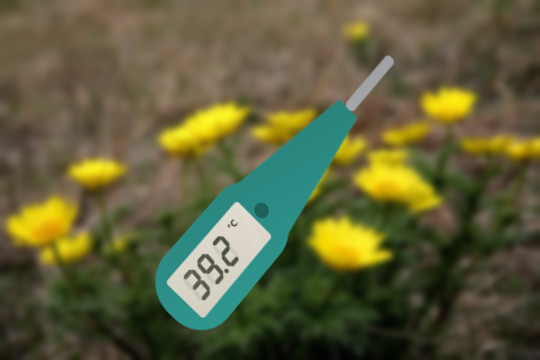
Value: 39.2,°C
